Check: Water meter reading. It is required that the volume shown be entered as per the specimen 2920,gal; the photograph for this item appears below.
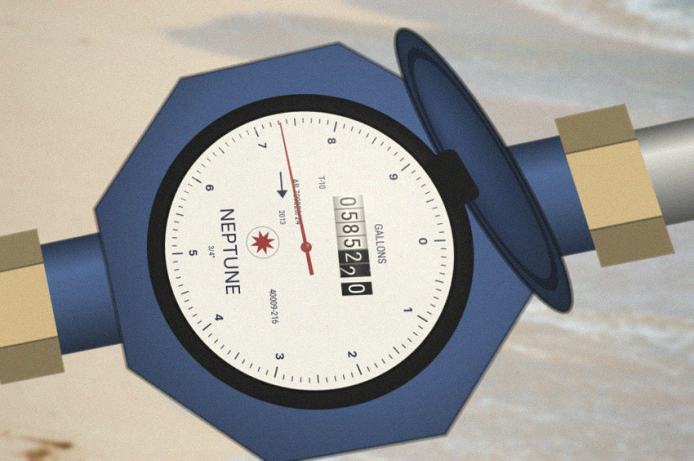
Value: 585217.3,gal
